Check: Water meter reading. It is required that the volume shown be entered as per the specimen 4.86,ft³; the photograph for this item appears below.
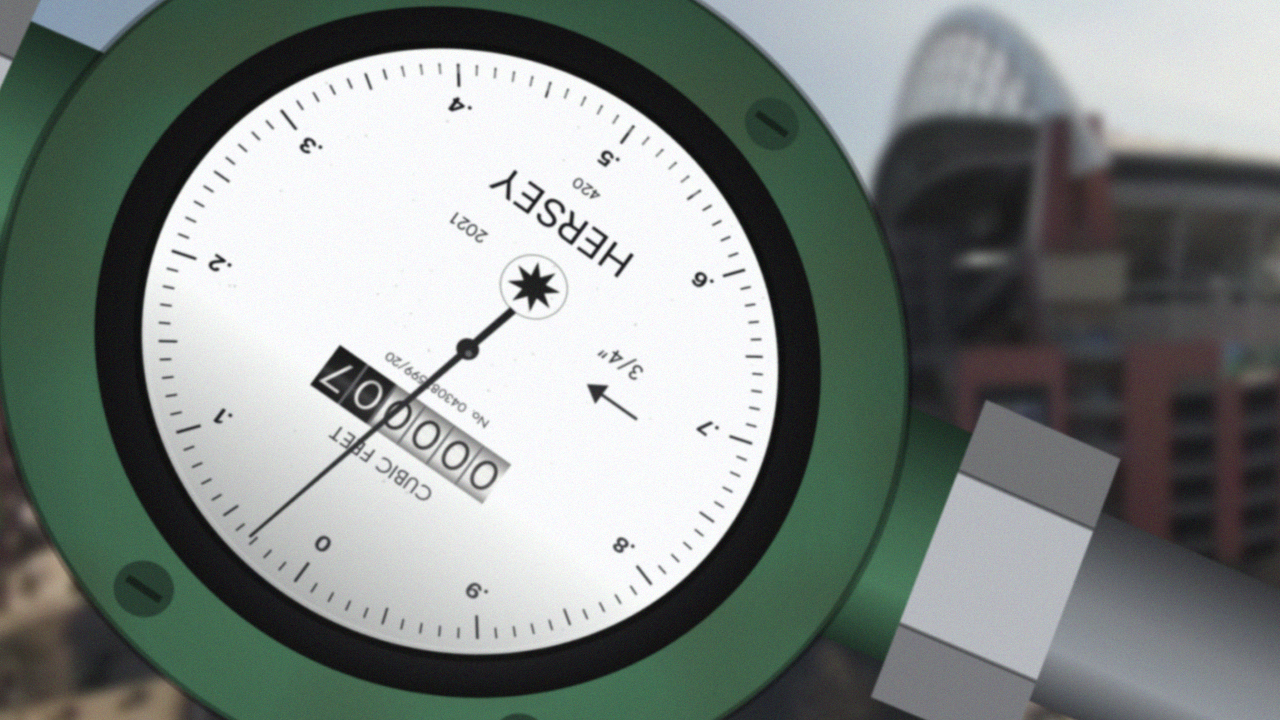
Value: 7.03,ft³
